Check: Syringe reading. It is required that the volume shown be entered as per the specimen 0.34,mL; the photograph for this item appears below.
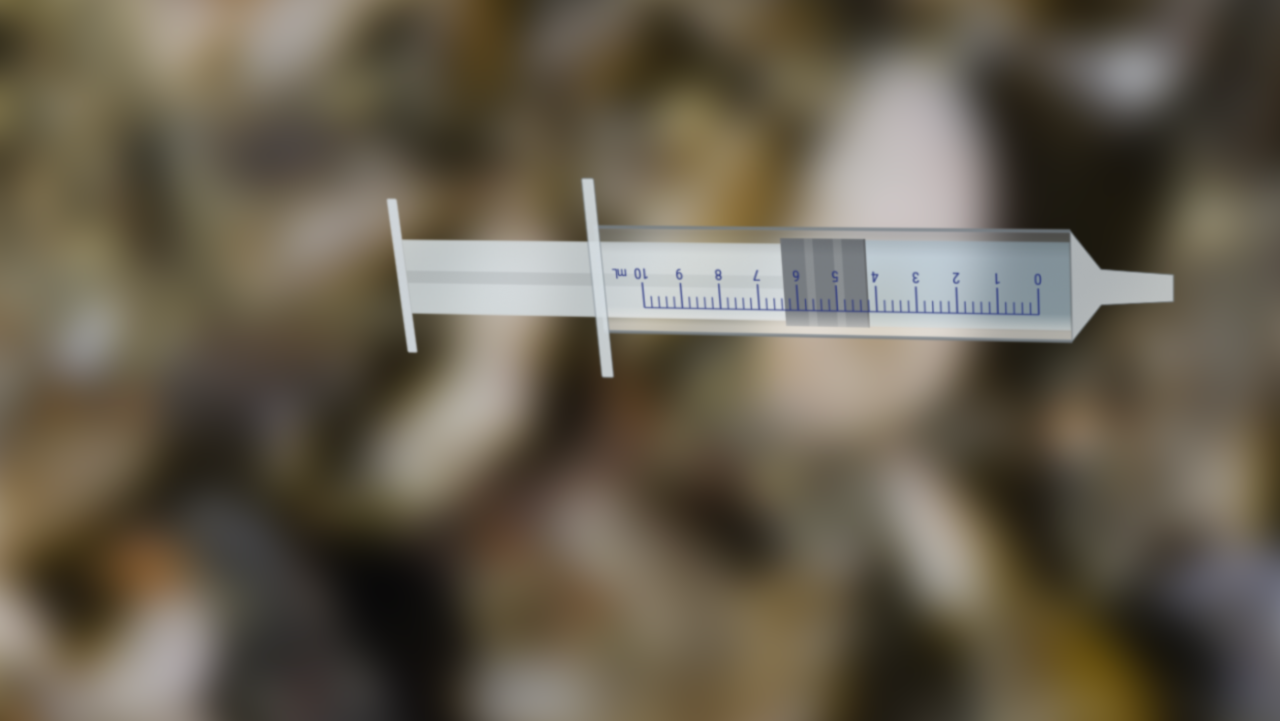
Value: 4.2,mL
